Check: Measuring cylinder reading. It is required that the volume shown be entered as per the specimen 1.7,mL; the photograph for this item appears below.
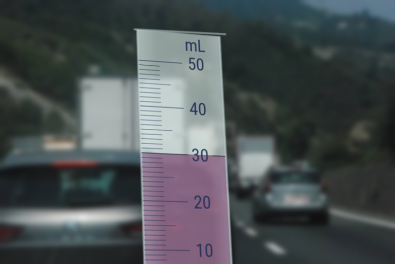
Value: 30,mL
